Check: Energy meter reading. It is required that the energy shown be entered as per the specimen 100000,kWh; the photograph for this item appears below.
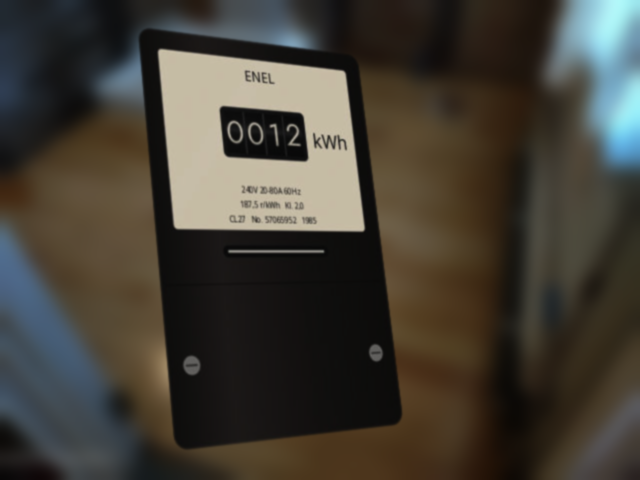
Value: 12,kWh
